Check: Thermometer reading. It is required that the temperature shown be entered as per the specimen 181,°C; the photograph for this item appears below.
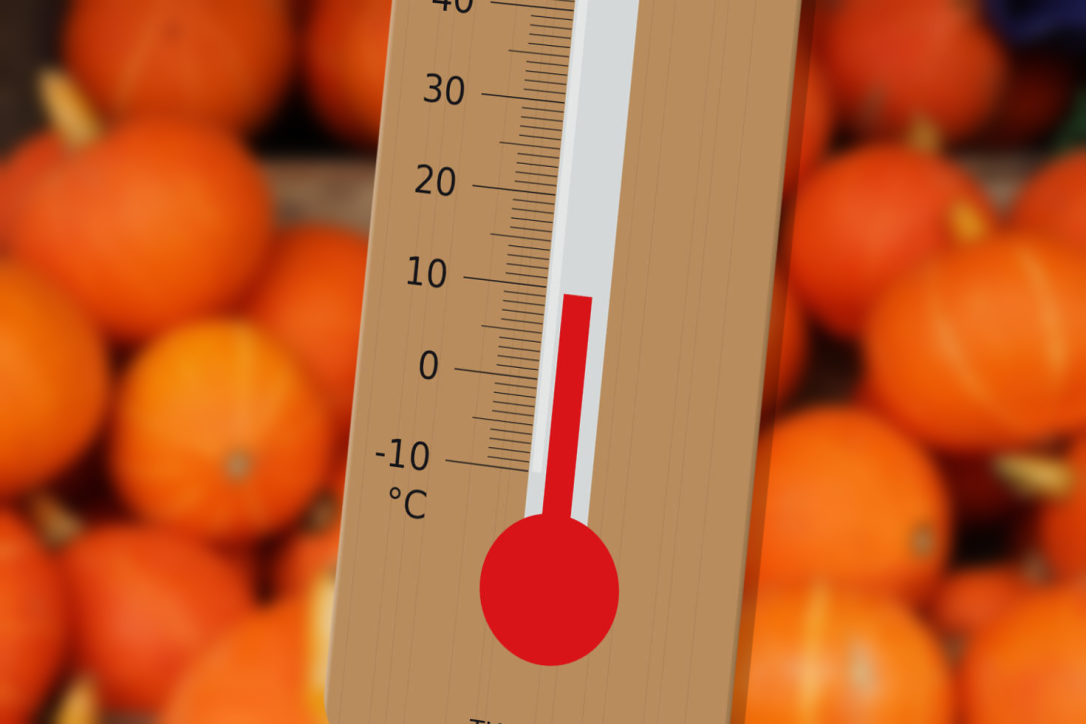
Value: 9.5,°C
